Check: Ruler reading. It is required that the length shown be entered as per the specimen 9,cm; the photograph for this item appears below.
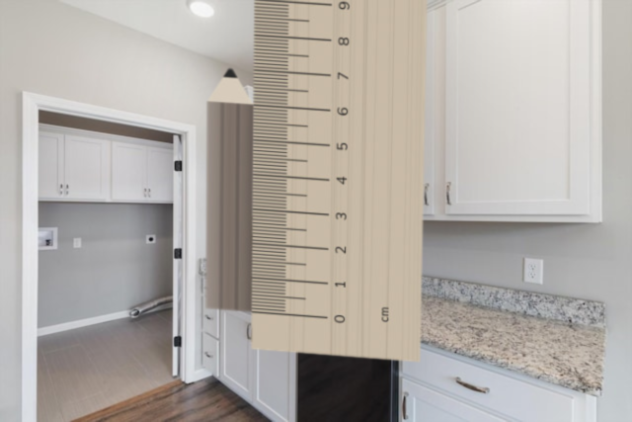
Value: 7,cm
